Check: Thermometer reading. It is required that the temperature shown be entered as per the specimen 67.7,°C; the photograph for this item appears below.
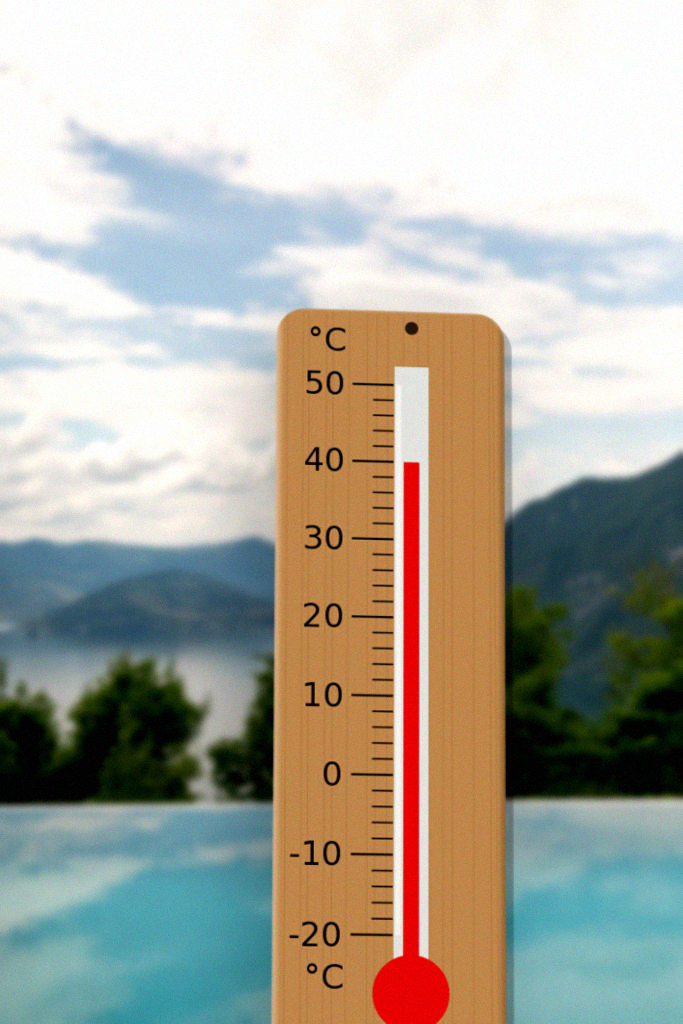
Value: 40,°C
